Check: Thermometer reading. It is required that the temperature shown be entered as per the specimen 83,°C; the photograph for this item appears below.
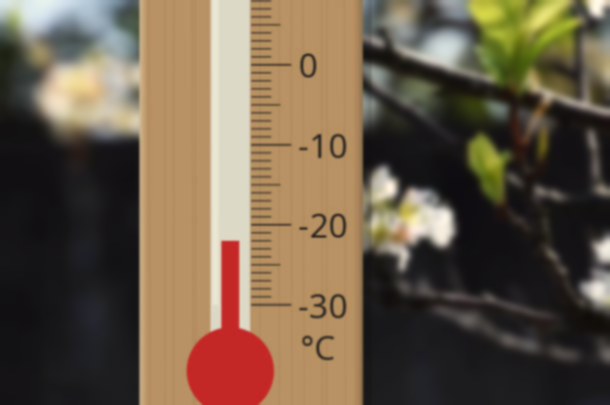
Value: -22,°C
